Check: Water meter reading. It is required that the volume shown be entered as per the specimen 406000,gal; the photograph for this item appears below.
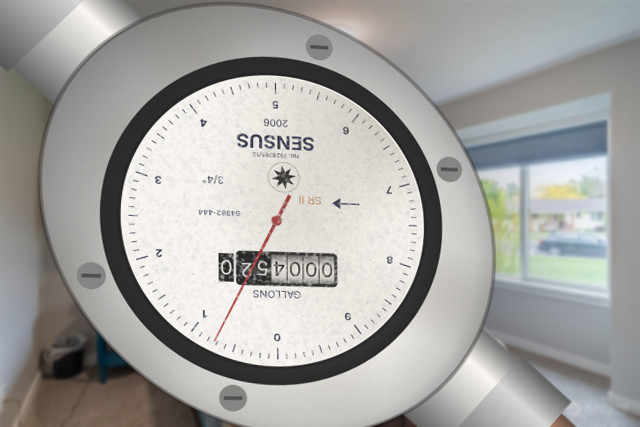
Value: 4520.7,gal
